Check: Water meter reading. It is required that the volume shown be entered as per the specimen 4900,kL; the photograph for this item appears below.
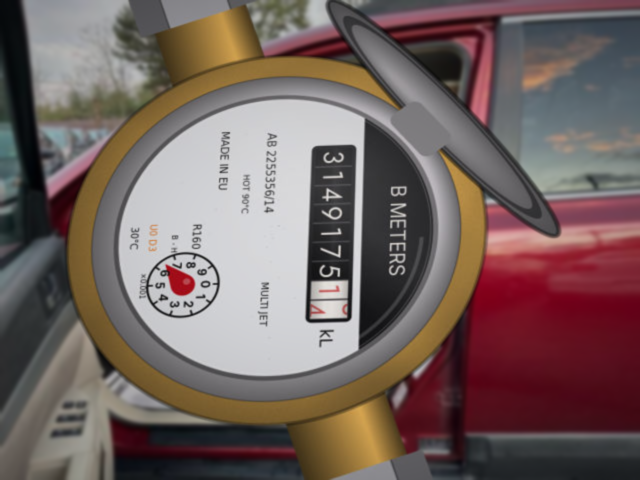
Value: 3149175.136,kL
